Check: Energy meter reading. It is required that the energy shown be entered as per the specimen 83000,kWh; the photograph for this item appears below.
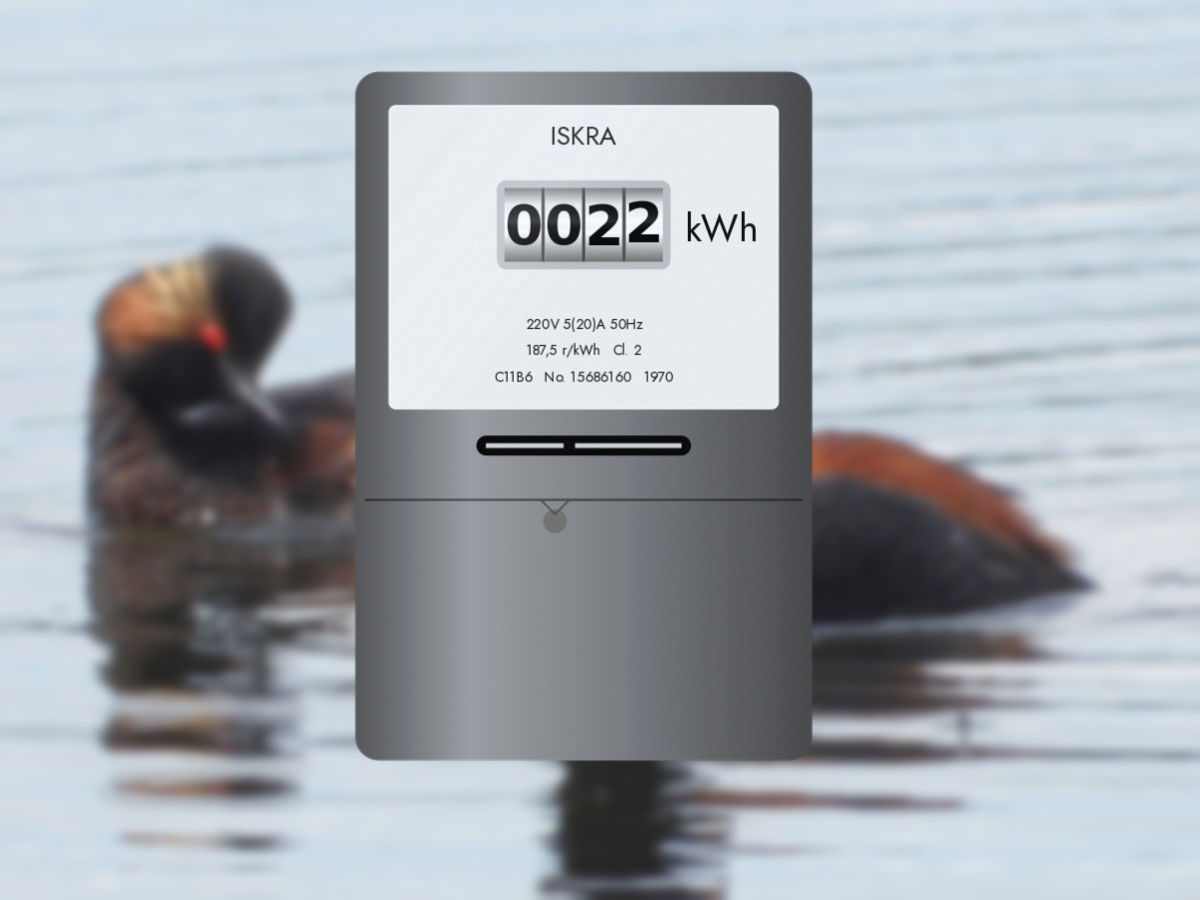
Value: 22,kWh
